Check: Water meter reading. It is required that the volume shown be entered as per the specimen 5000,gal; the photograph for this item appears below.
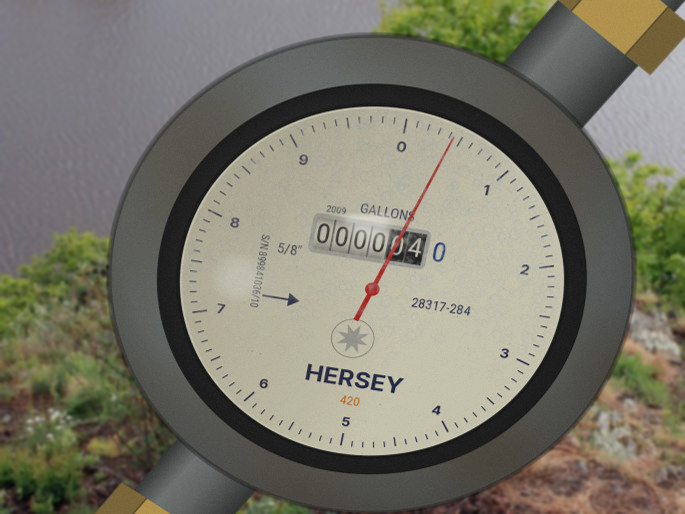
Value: 40.4,gal
